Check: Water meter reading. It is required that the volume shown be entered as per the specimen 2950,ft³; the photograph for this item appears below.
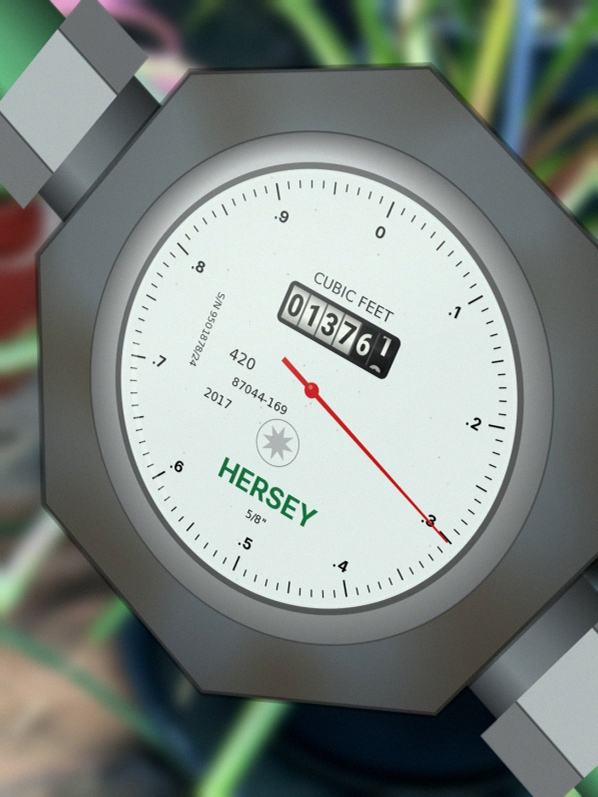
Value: 13761.30,ft³
